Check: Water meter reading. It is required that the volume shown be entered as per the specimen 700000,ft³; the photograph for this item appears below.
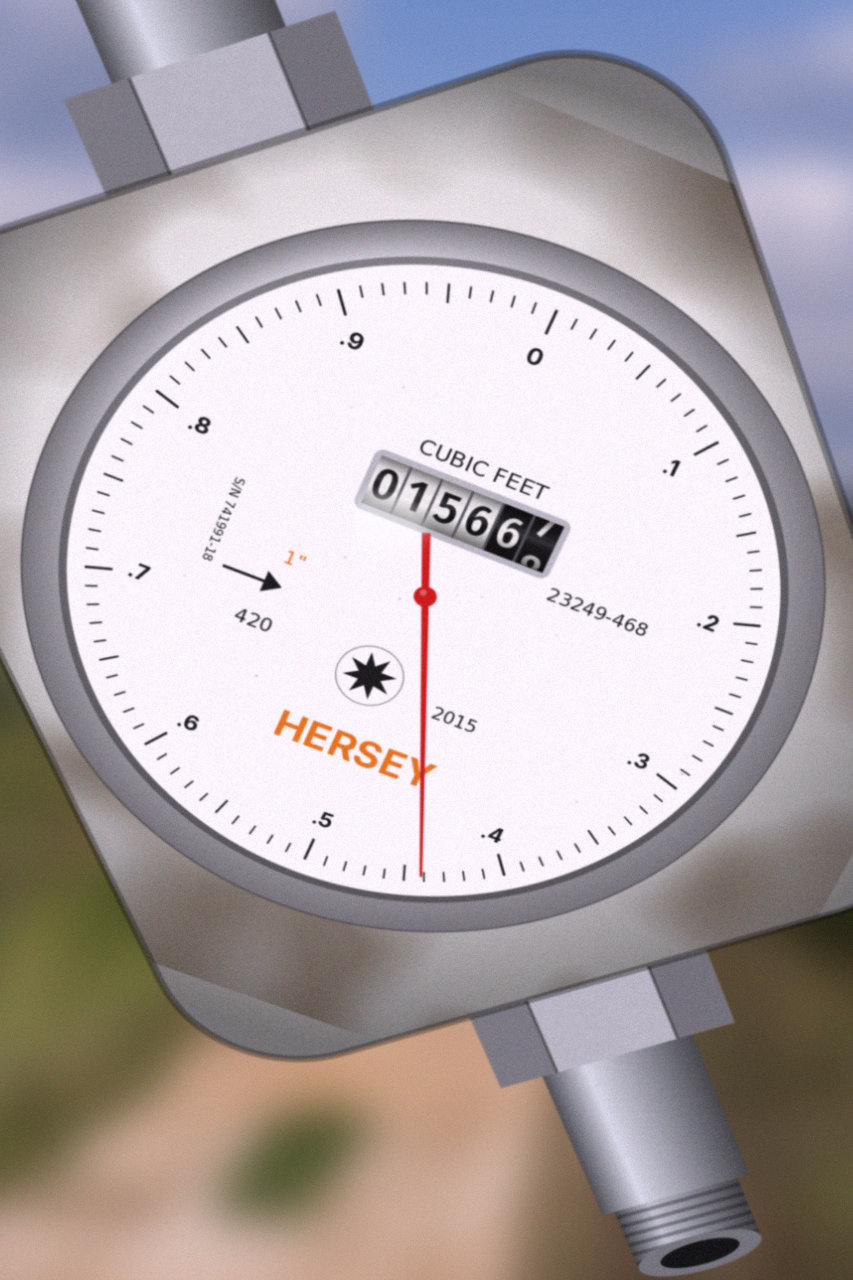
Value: 15667.44,ft³
